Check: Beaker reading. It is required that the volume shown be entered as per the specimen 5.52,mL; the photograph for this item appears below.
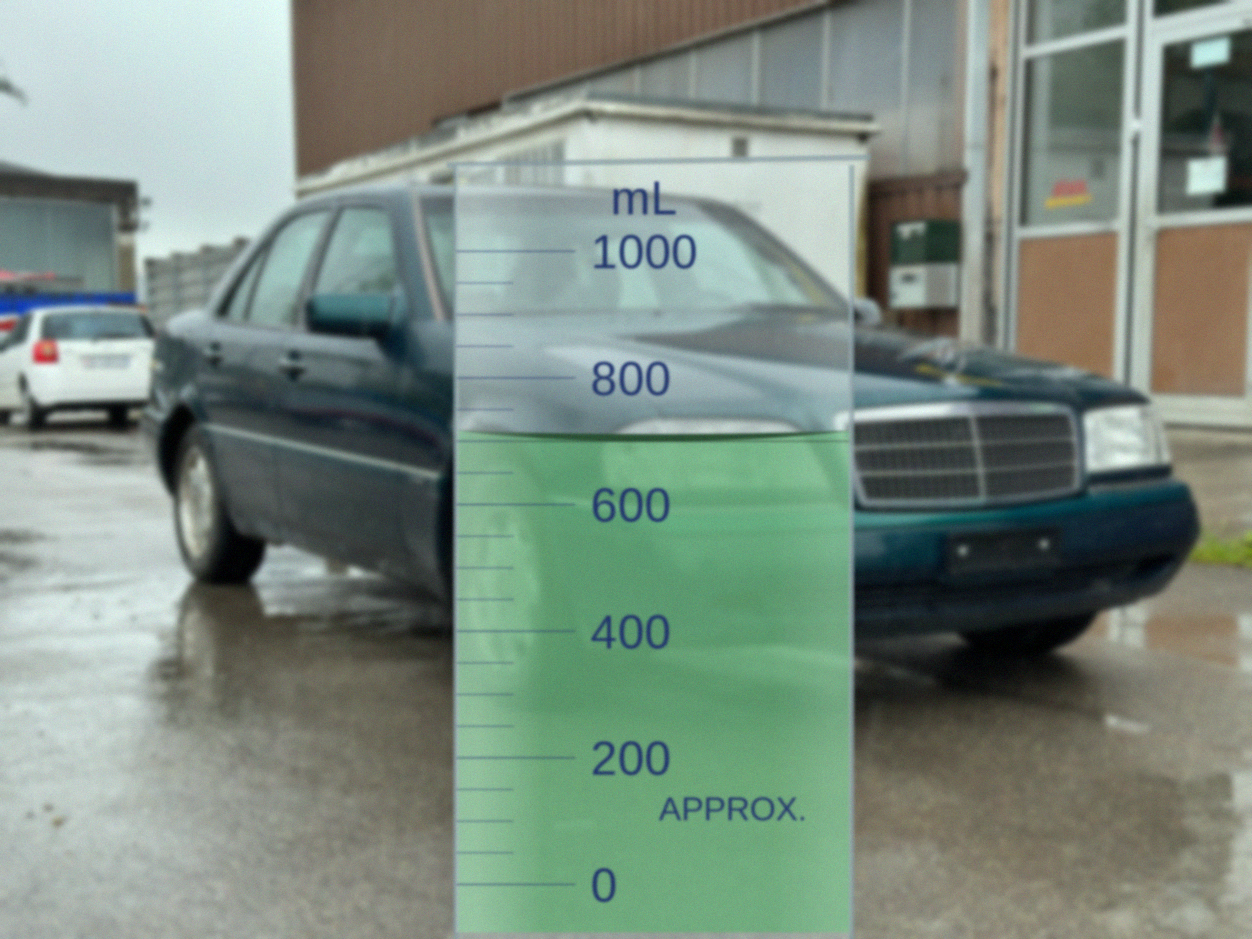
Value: 700,mL
